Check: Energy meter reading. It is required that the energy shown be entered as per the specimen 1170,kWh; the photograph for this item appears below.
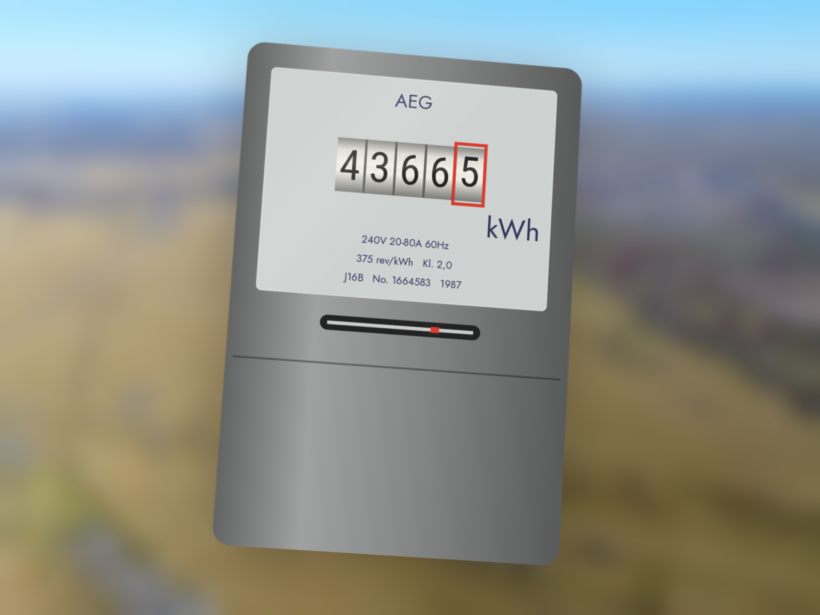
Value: 4366.5,kWh
